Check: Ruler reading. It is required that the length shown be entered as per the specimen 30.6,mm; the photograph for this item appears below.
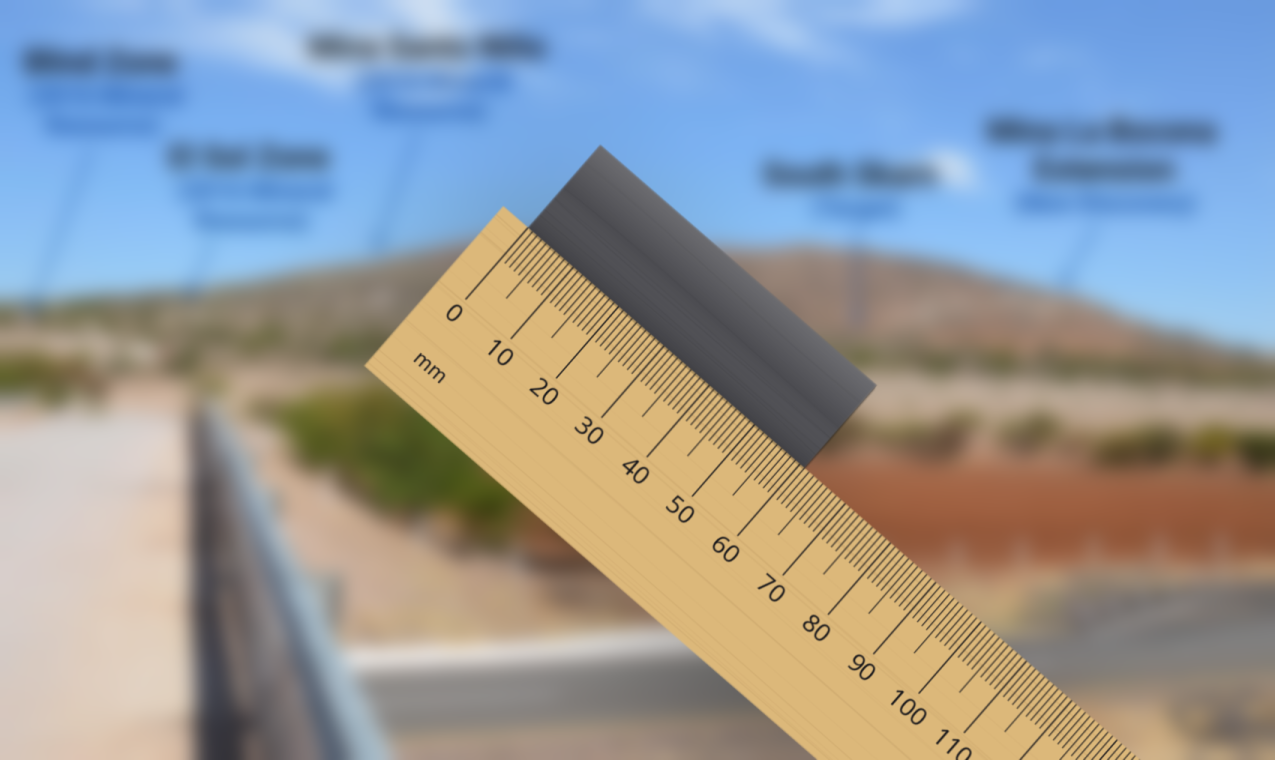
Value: 61,mm
